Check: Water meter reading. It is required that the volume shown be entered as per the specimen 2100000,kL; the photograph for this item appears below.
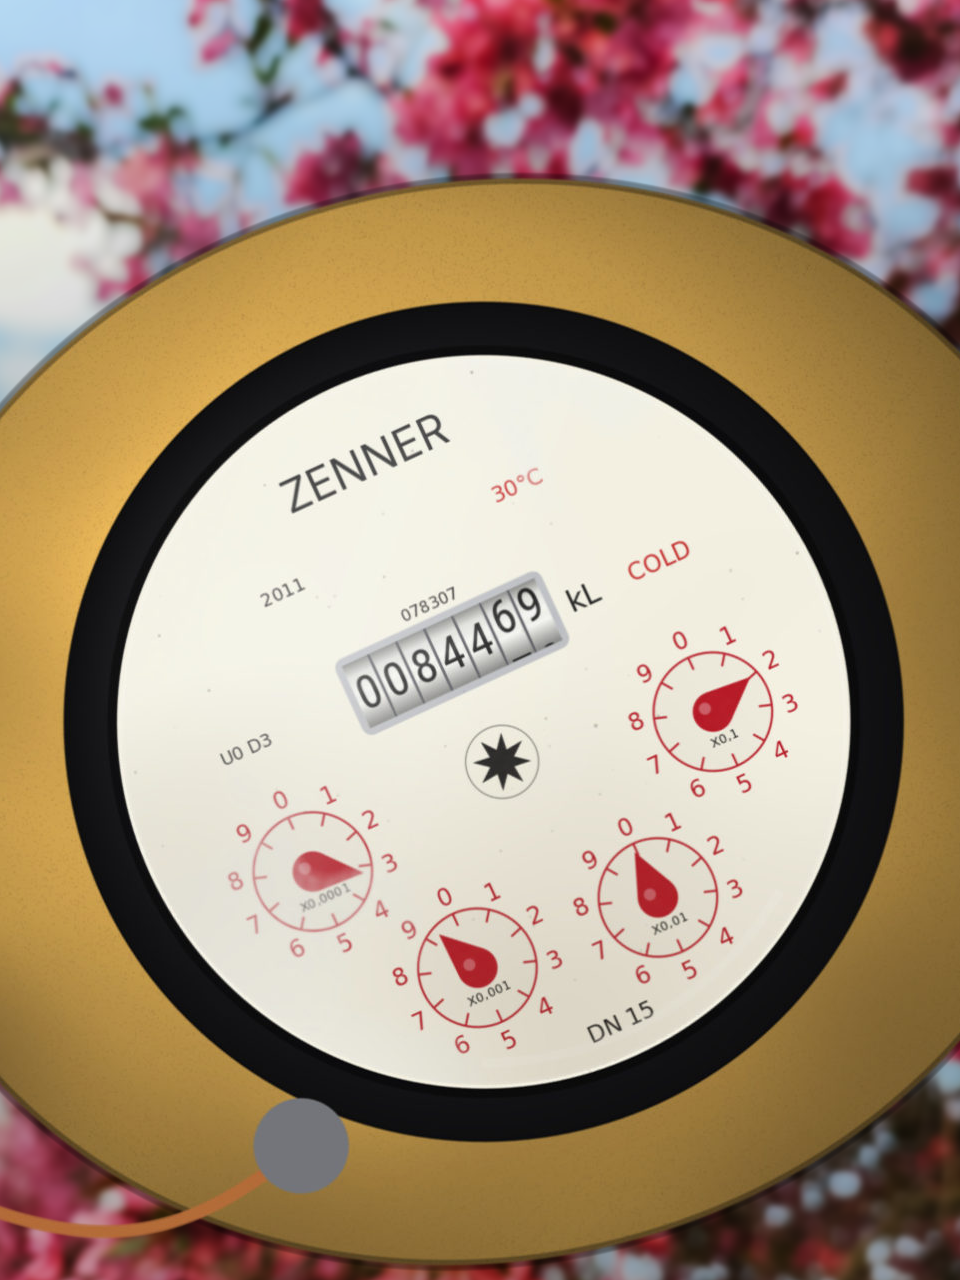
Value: 84469.1993,kL
